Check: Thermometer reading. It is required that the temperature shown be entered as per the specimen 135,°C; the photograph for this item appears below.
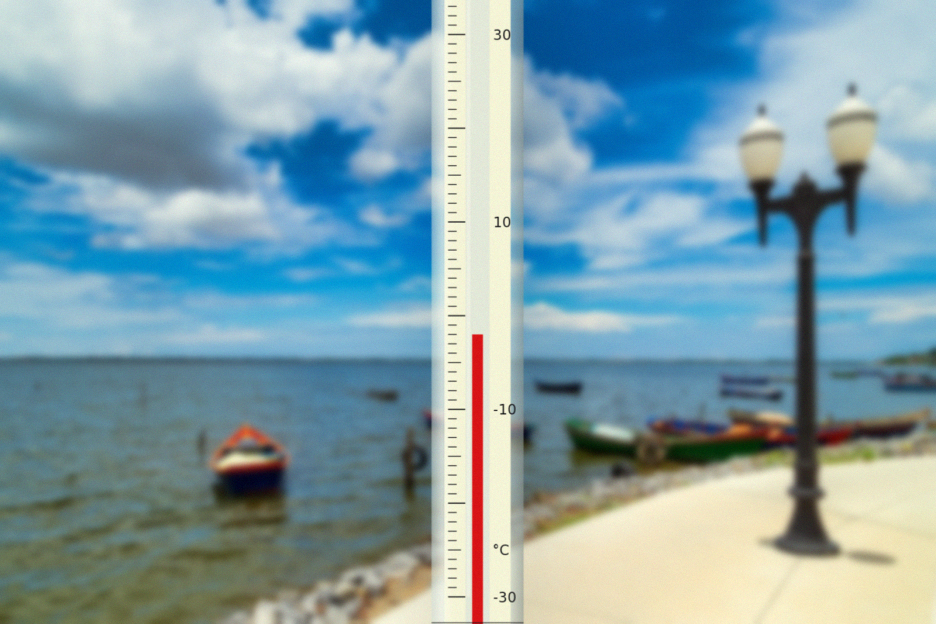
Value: -2,°C
